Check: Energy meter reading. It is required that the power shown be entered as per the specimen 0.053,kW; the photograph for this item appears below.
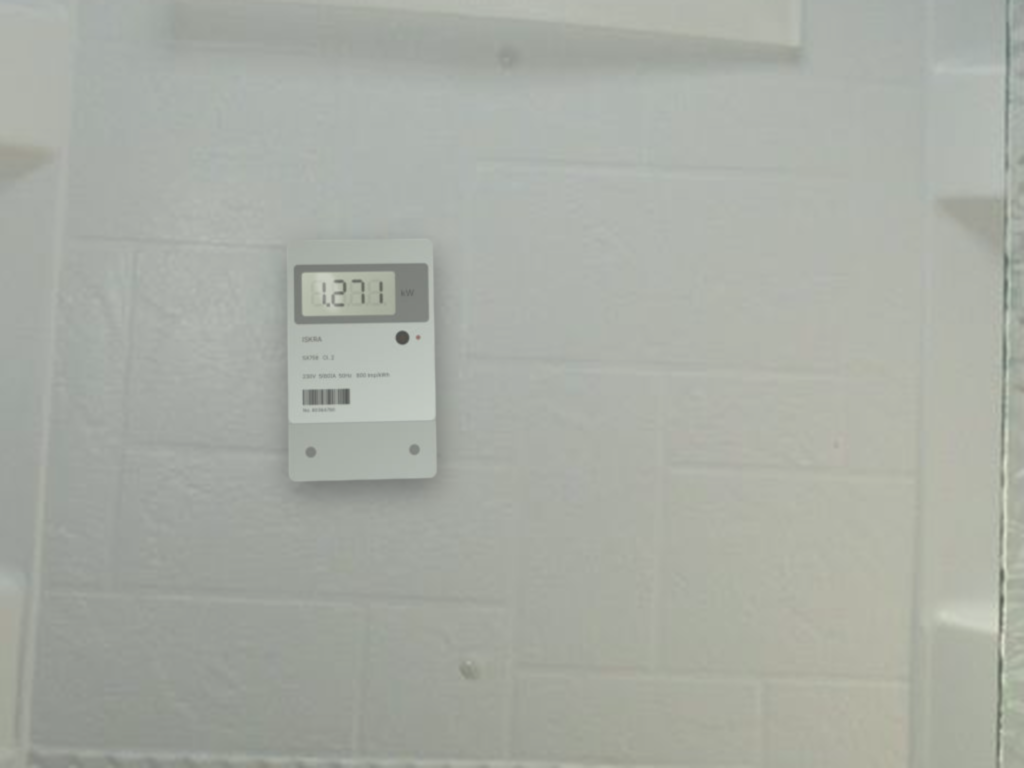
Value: 1.271,kW
